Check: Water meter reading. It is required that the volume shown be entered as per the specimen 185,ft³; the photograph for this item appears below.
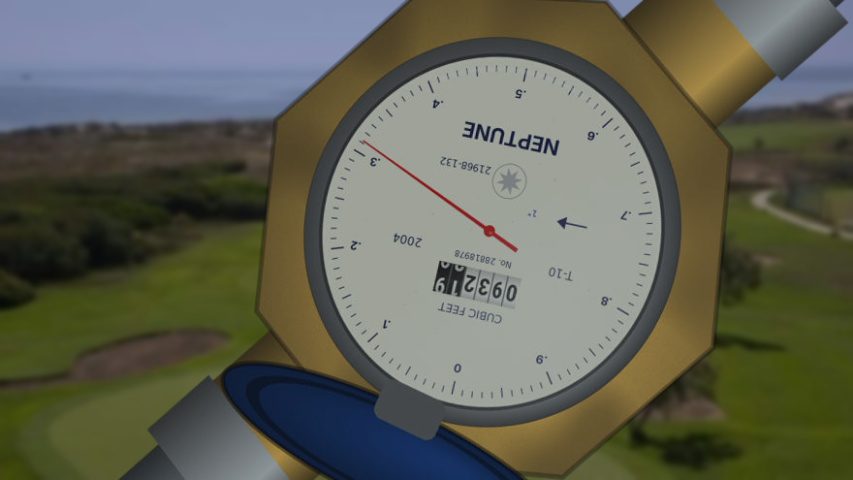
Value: 93219.31,ft³
